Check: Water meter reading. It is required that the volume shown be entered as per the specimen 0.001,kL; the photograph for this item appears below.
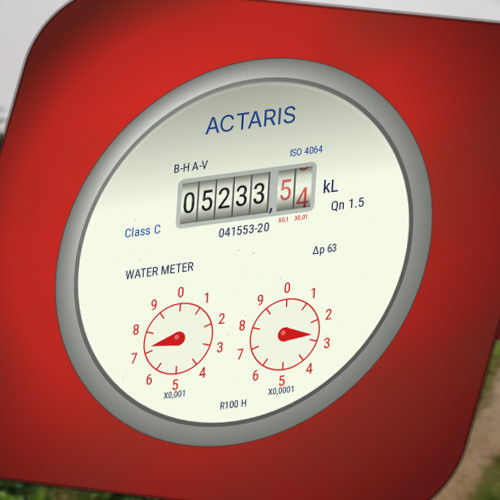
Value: 5233.5372,kL
